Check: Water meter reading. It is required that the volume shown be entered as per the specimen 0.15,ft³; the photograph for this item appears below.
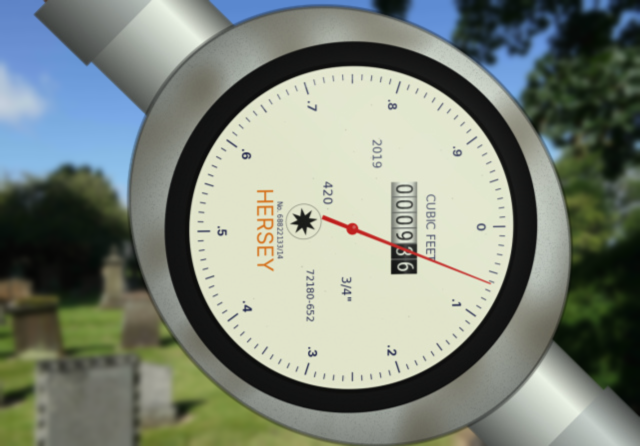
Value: 936.06,ft³
